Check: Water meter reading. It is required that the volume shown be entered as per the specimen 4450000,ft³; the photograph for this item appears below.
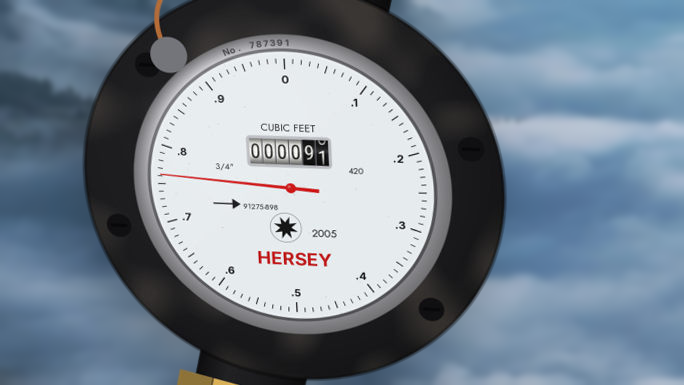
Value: 90.76,ft³
